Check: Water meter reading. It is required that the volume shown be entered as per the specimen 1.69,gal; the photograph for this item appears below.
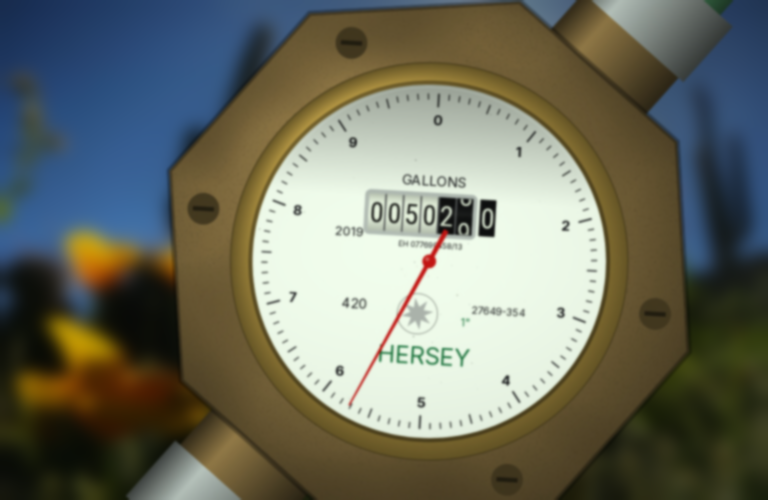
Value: 50285.7,gal
